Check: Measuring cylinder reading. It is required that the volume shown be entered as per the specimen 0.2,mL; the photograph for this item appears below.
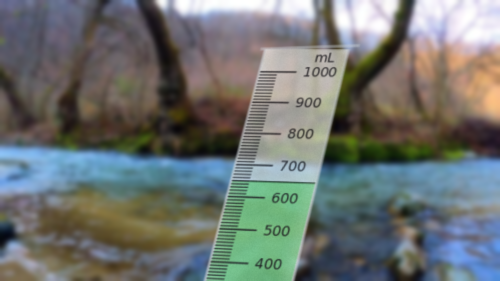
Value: 650,mL
